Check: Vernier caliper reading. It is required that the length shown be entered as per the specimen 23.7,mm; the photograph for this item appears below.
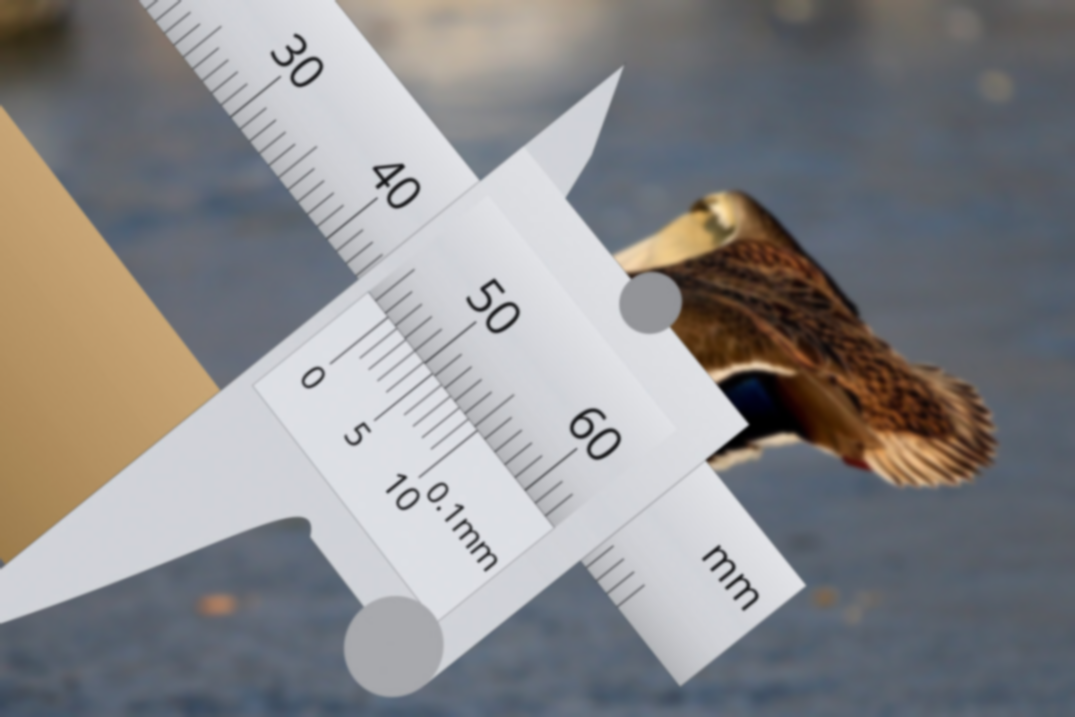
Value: 46.3,mm
